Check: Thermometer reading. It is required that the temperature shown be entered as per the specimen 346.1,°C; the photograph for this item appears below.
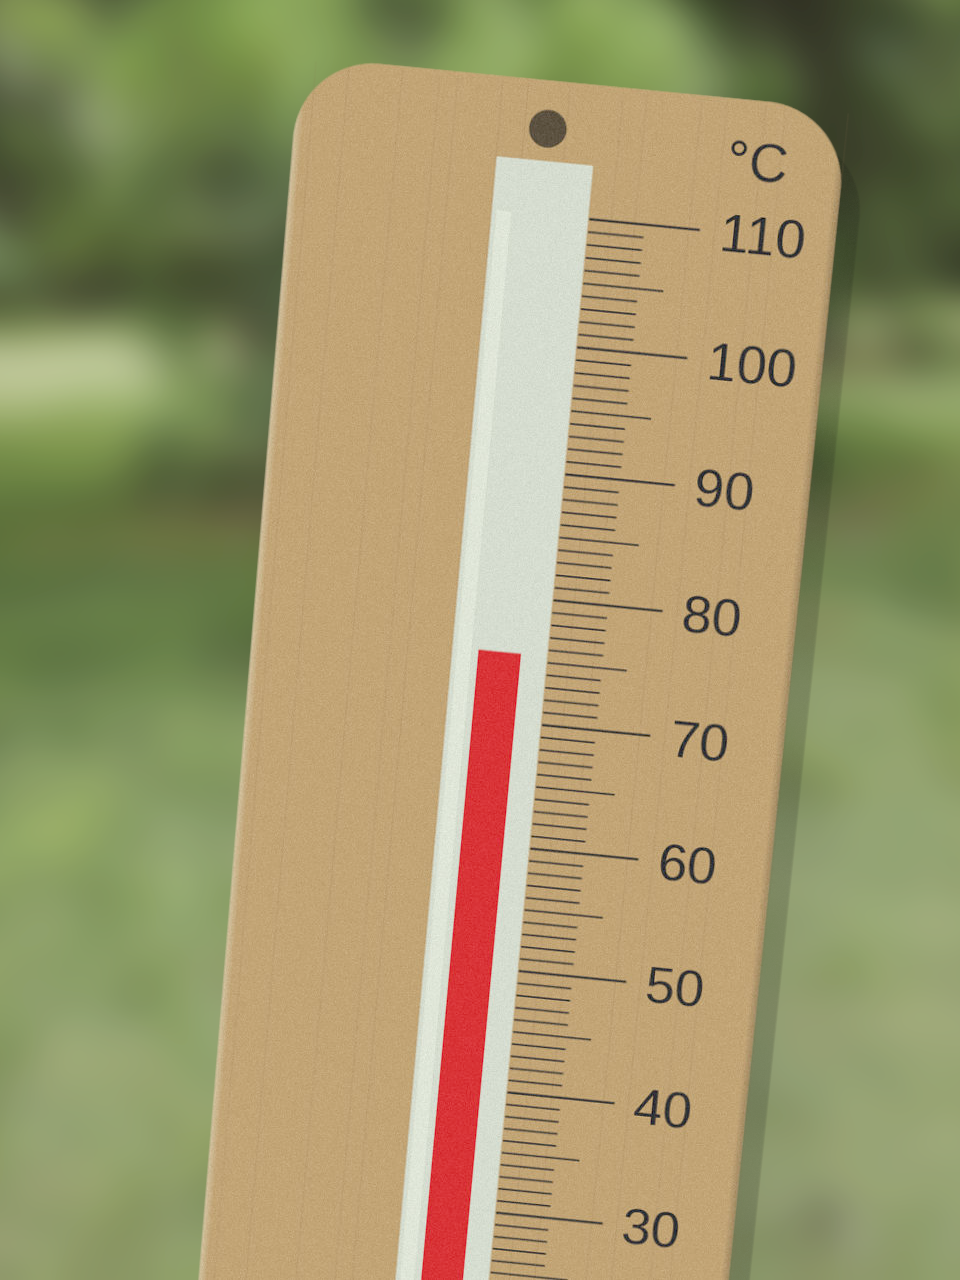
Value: 75.5,°C
